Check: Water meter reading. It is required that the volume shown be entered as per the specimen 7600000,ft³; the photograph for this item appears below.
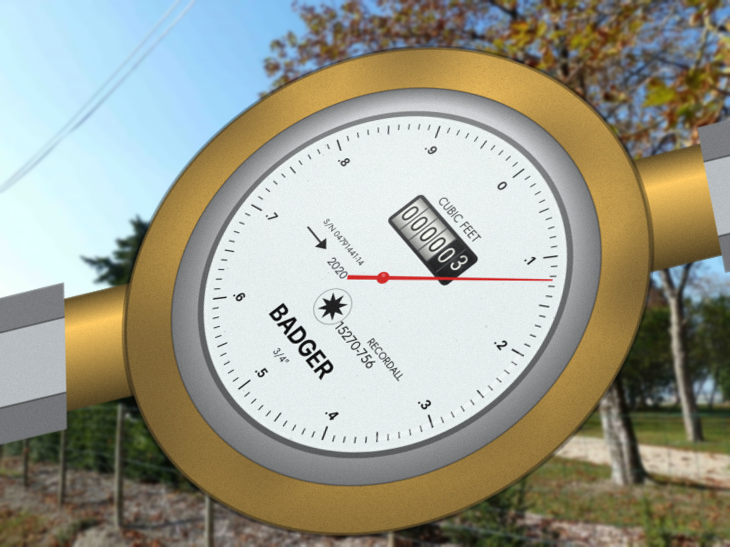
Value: 3.12,ft³
